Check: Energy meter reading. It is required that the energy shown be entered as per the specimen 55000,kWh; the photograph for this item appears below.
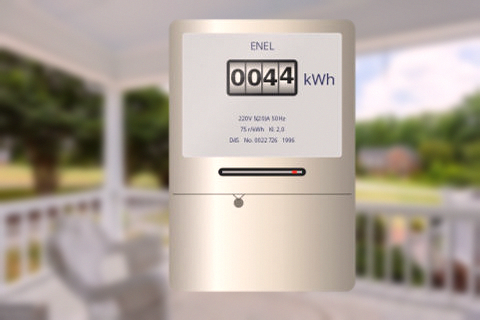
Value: 44,kWh
